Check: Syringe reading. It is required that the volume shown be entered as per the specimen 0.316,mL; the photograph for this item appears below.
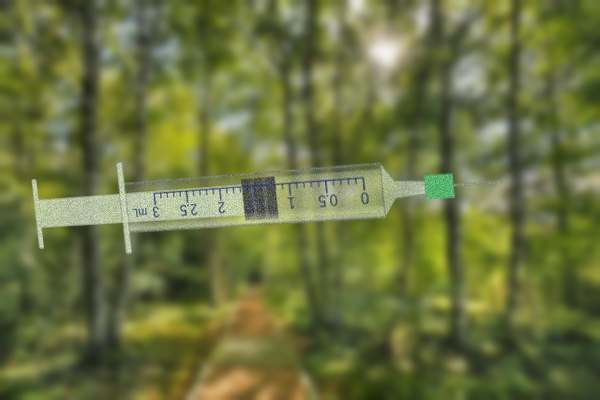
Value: 1.2,mL
